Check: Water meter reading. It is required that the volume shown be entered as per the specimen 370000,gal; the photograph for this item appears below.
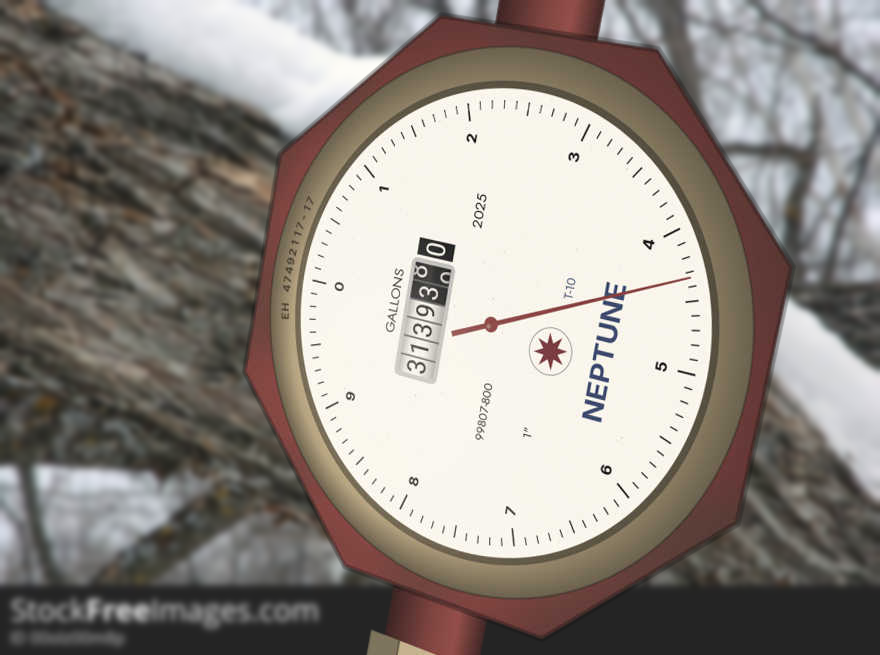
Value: 3139384.3,gal
